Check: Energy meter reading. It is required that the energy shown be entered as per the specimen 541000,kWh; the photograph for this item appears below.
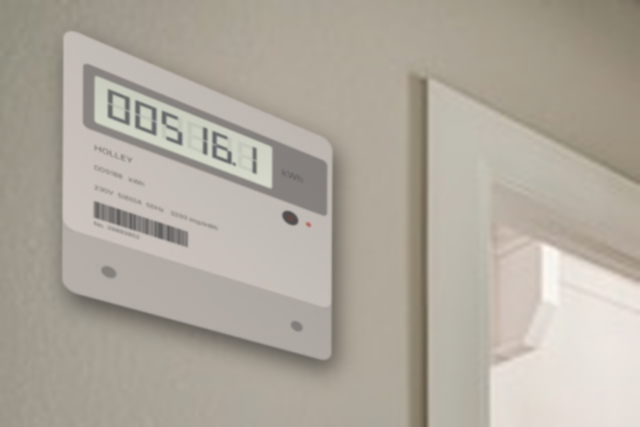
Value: 516.1,kWh
